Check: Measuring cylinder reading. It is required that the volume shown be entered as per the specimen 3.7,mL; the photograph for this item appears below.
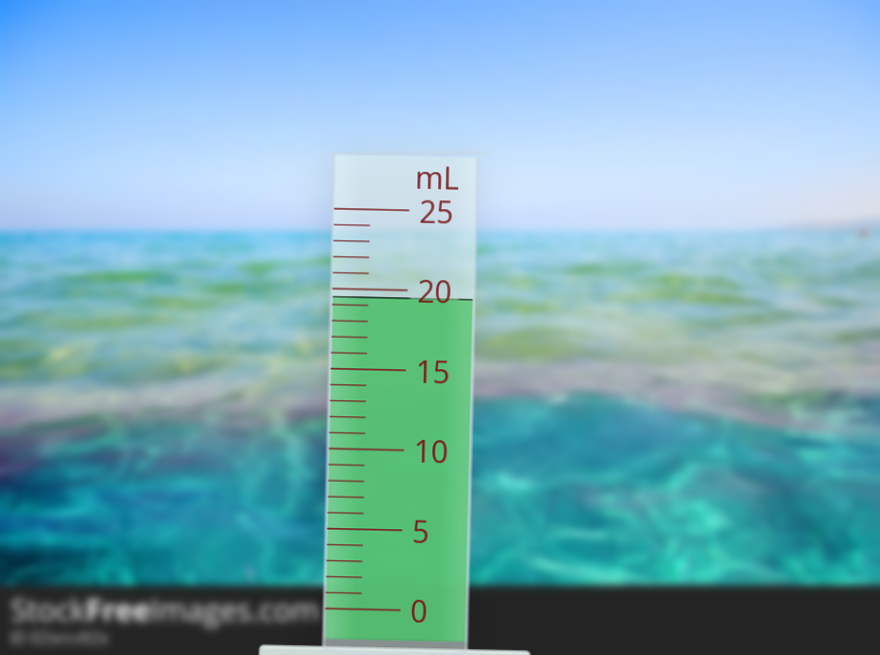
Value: 19.5,mL
